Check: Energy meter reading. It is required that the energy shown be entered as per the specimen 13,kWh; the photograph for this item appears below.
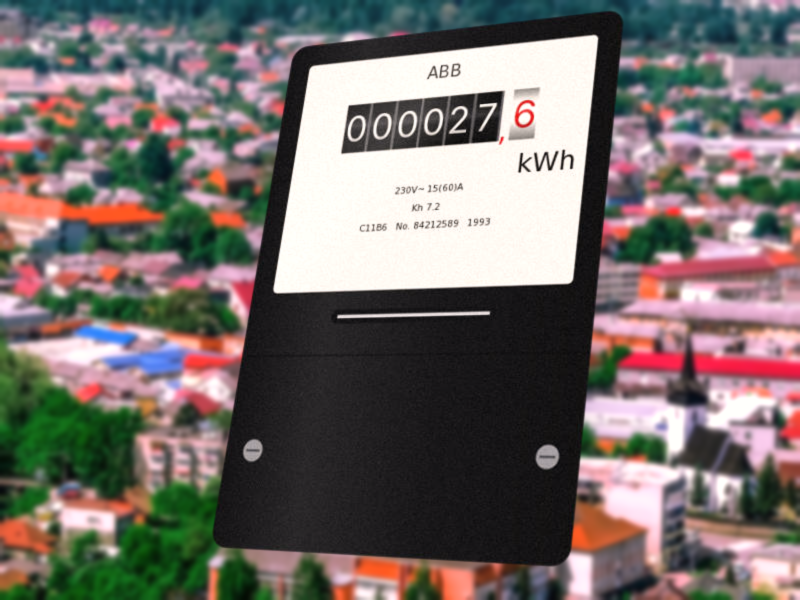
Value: 27.6,kWh
